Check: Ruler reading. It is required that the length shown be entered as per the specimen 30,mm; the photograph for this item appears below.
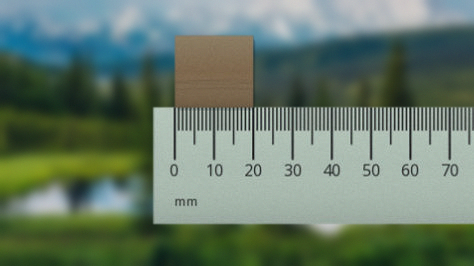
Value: 20,mm
